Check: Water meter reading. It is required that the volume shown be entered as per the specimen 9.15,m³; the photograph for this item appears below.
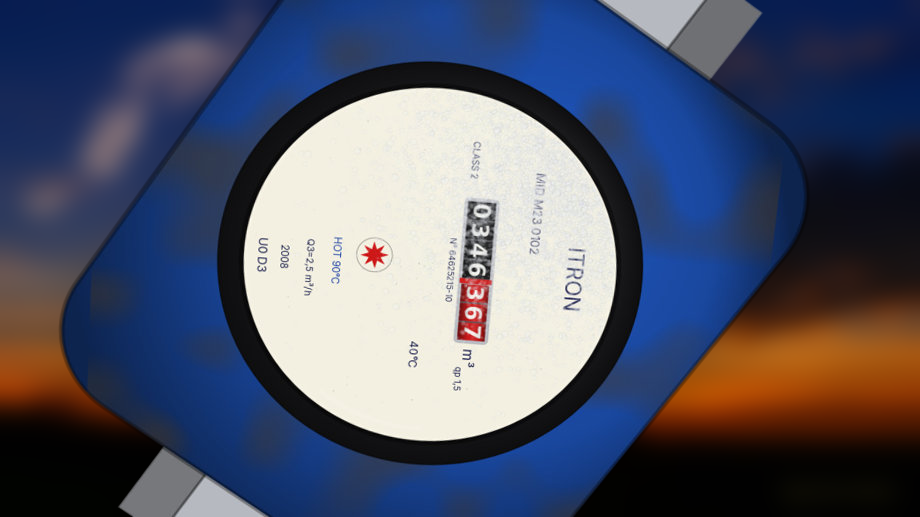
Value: 346.367,m³
